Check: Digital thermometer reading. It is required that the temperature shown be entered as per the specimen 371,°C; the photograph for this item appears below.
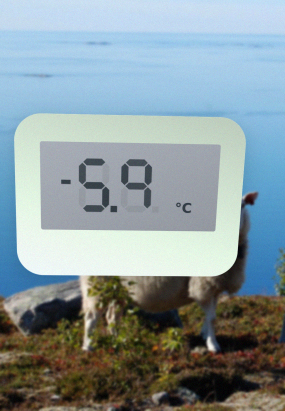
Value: -5.9,°C
